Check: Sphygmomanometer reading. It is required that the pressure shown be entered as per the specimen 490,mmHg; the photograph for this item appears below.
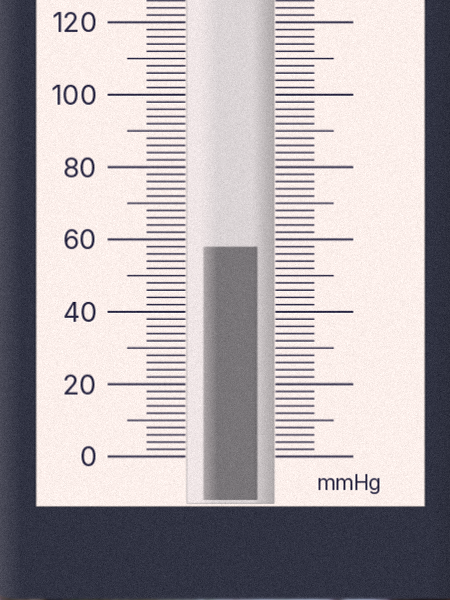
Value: 58,mmHg
